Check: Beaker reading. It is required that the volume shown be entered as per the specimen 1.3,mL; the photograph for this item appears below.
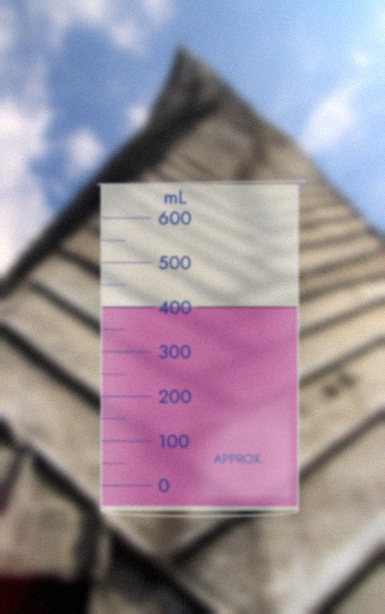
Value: 400,mL
